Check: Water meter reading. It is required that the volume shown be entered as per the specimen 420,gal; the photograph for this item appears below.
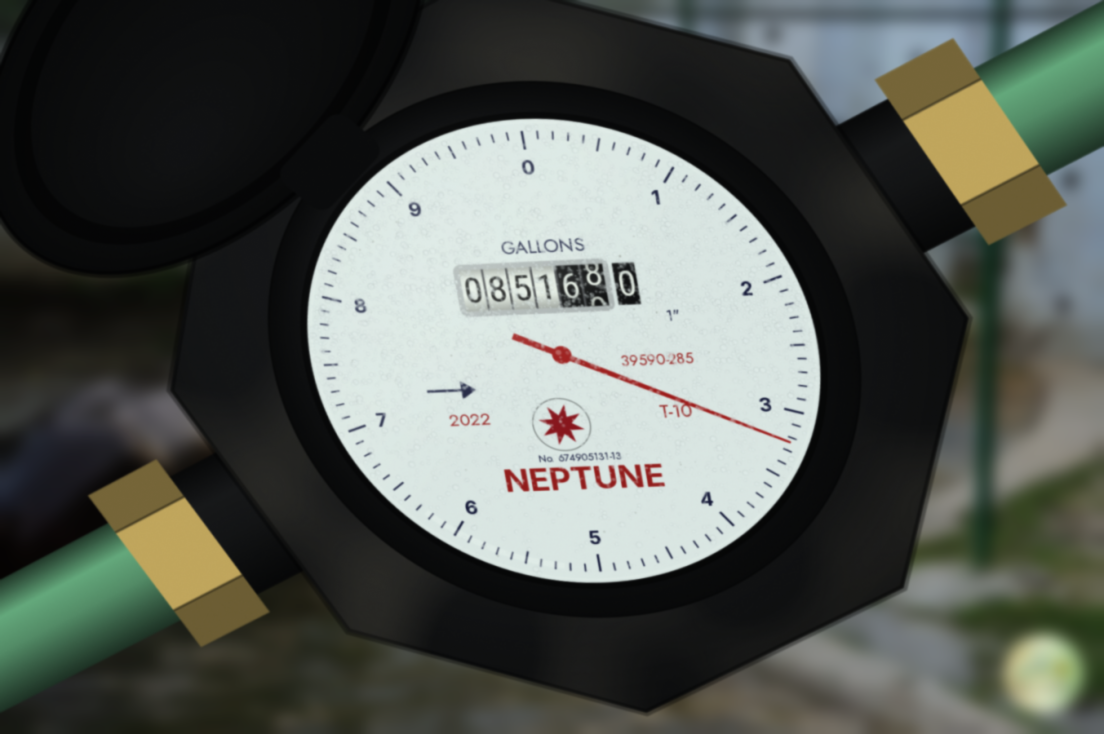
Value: 851683.2,gal
